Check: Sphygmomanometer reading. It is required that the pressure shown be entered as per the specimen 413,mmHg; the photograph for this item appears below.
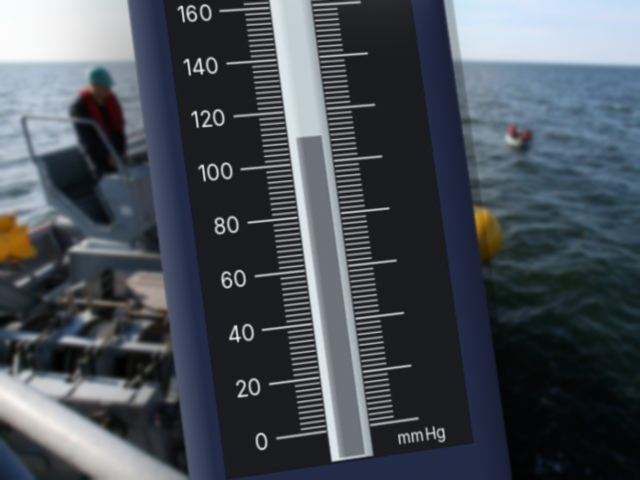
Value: 110,mmHg
